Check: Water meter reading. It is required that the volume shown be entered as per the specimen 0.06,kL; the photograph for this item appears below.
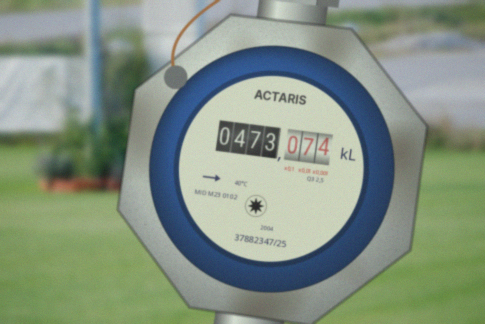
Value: 473.074,kL
